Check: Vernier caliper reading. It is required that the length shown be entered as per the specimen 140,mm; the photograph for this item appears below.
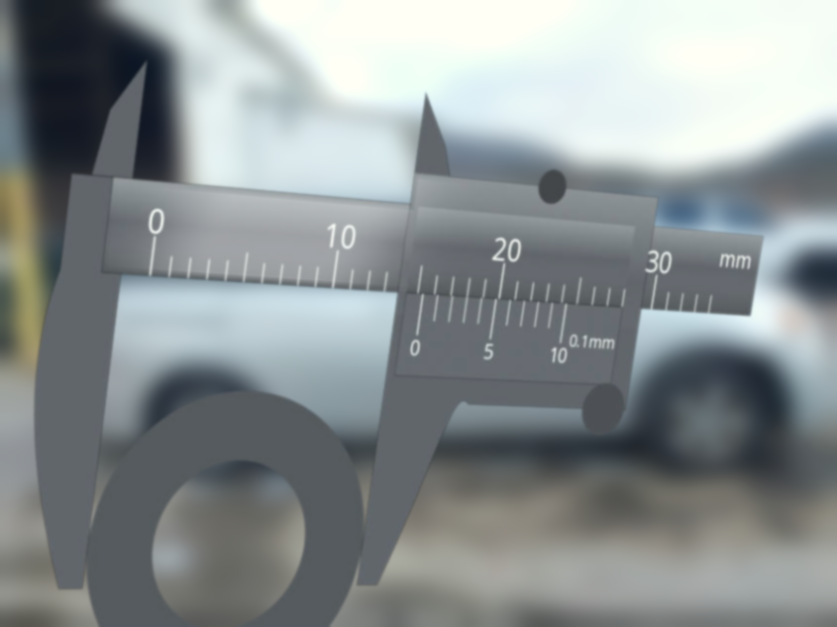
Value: 15.3,mm
